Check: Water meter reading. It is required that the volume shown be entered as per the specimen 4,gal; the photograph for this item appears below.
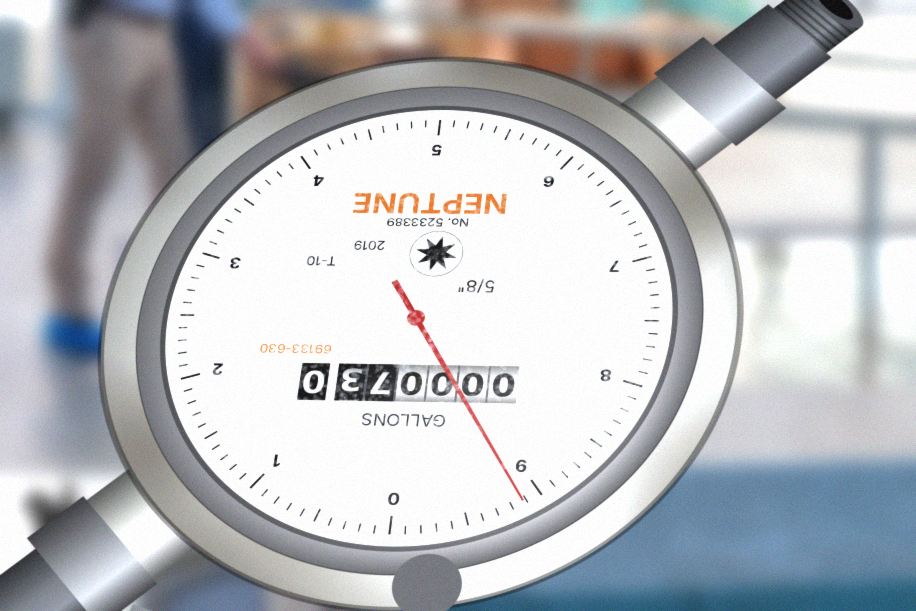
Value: 729.1,gal
